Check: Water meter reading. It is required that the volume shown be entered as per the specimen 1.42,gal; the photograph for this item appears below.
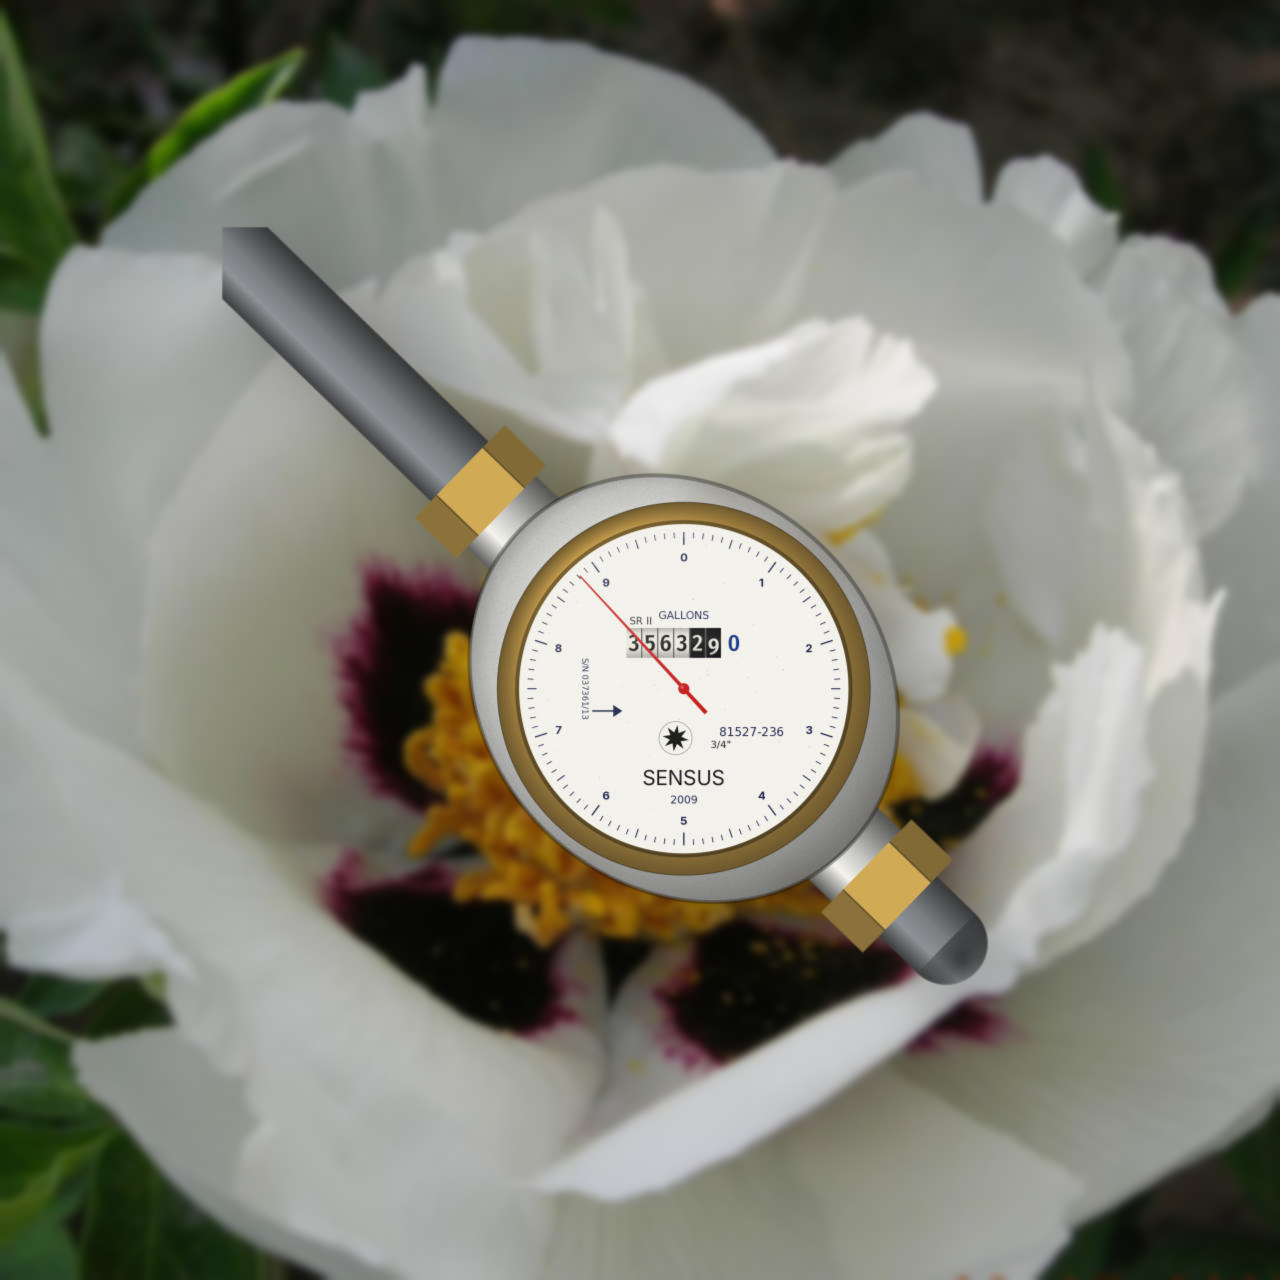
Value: 3563288.8,gal
